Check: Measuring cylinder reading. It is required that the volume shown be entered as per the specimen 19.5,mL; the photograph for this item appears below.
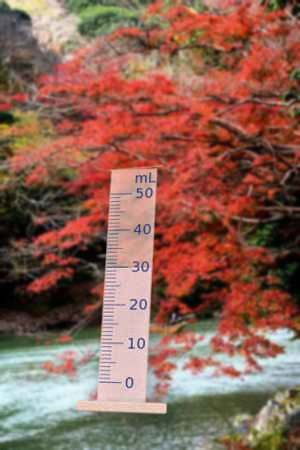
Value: 30,mL
